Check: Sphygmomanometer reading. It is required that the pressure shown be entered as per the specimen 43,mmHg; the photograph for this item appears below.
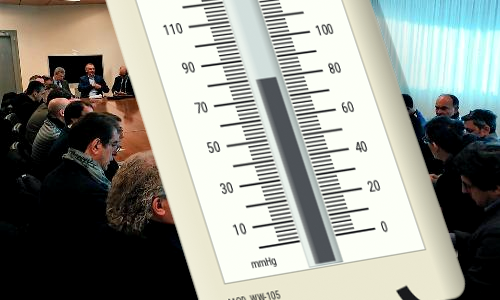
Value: 80,mmHg
